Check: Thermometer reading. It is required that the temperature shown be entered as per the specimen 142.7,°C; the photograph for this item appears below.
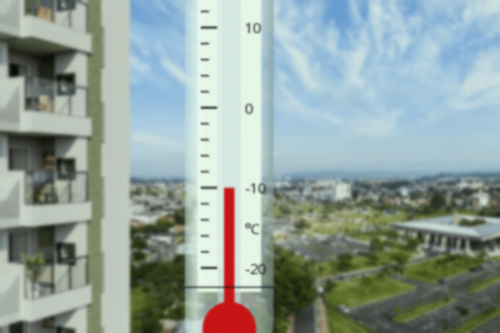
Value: -10,°C
